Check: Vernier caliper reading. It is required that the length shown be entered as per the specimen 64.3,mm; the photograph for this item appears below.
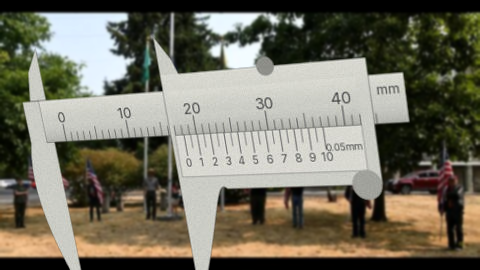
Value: 18.2,mm
